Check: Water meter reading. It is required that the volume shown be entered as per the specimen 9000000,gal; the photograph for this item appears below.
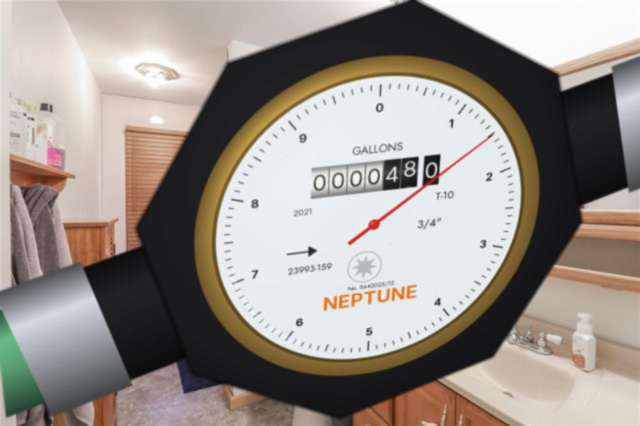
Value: 481.5,gal
